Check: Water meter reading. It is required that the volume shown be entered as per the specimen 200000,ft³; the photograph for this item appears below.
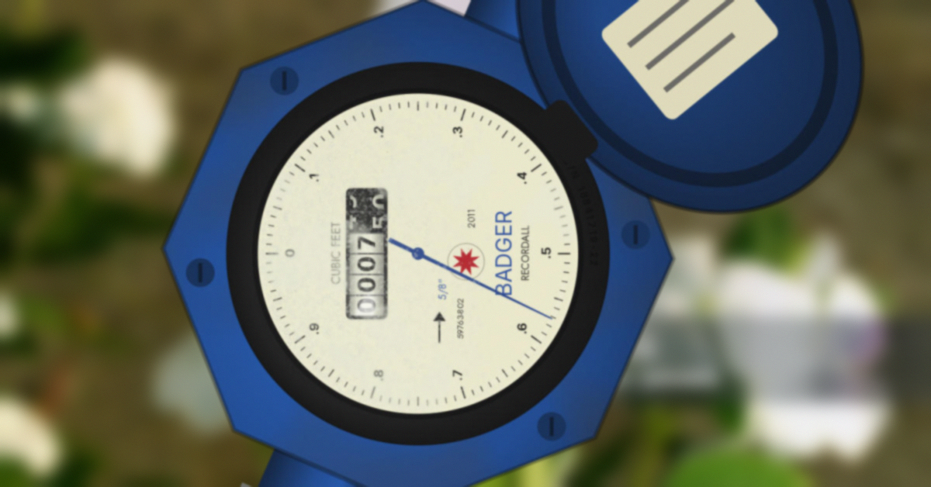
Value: 749.57,ft³
